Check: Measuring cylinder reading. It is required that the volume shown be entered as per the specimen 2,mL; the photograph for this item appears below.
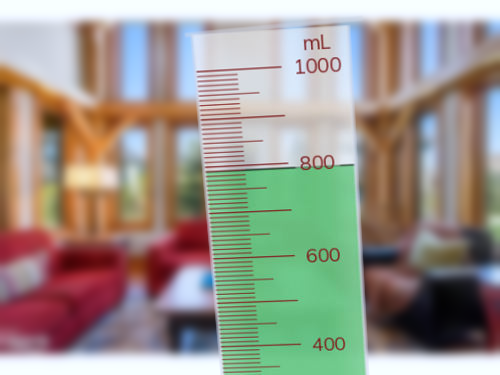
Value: 790,mL
